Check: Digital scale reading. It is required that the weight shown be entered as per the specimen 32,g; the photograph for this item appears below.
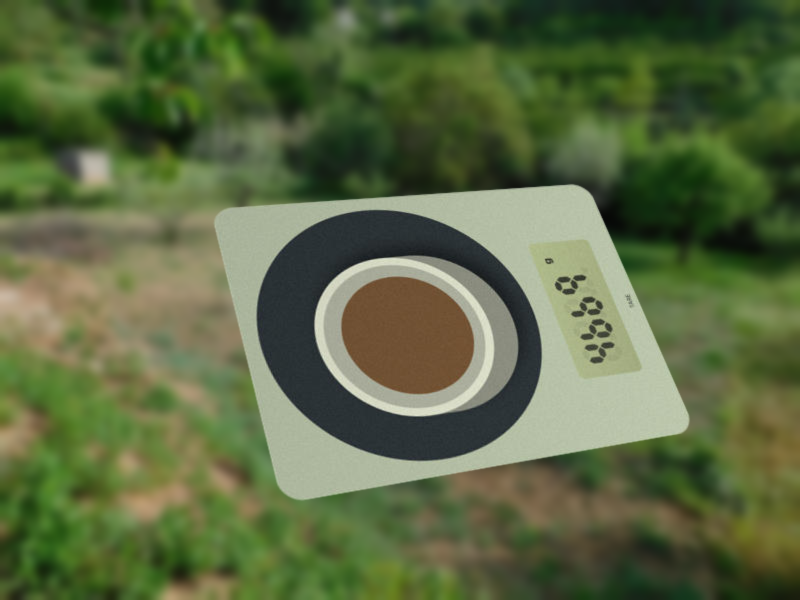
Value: 4669,g
